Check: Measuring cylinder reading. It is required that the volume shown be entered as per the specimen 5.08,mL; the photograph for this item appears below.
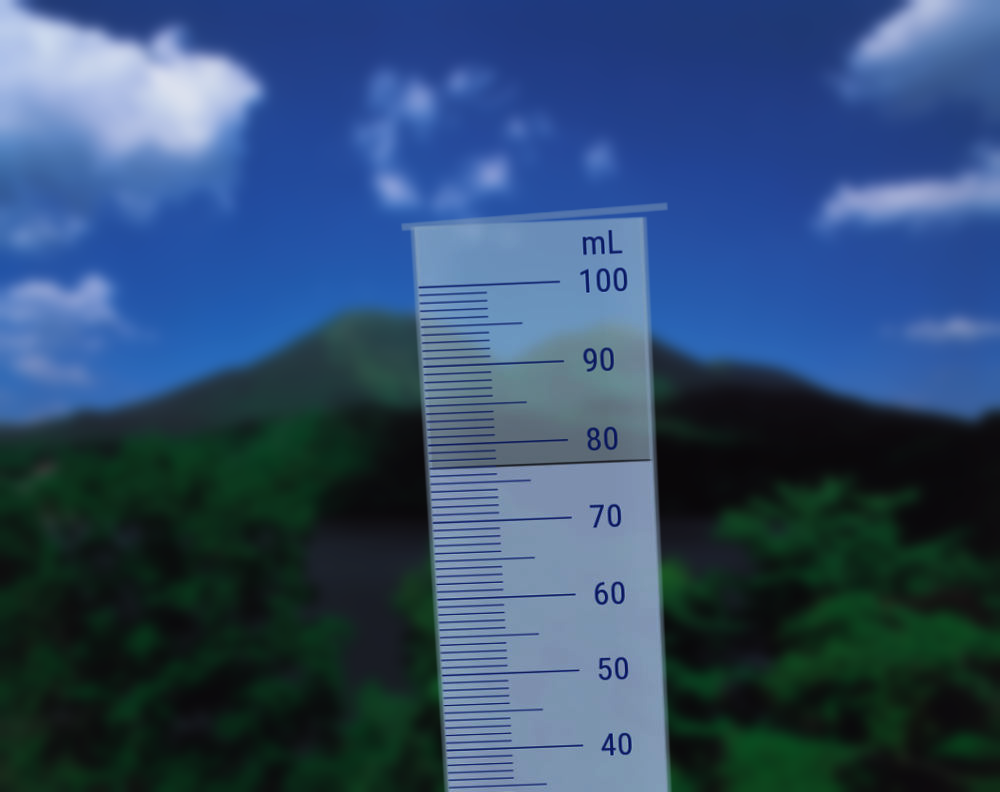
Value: 77,mL
